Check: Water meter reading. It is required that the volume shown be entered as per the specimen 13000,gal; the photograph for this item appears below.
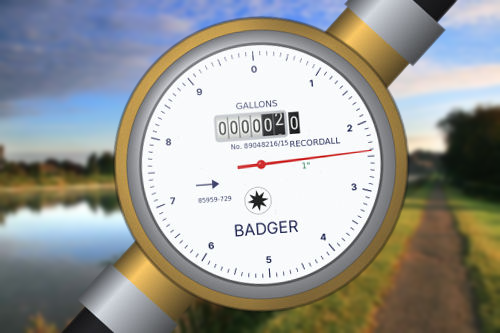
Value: 22.4,gal
